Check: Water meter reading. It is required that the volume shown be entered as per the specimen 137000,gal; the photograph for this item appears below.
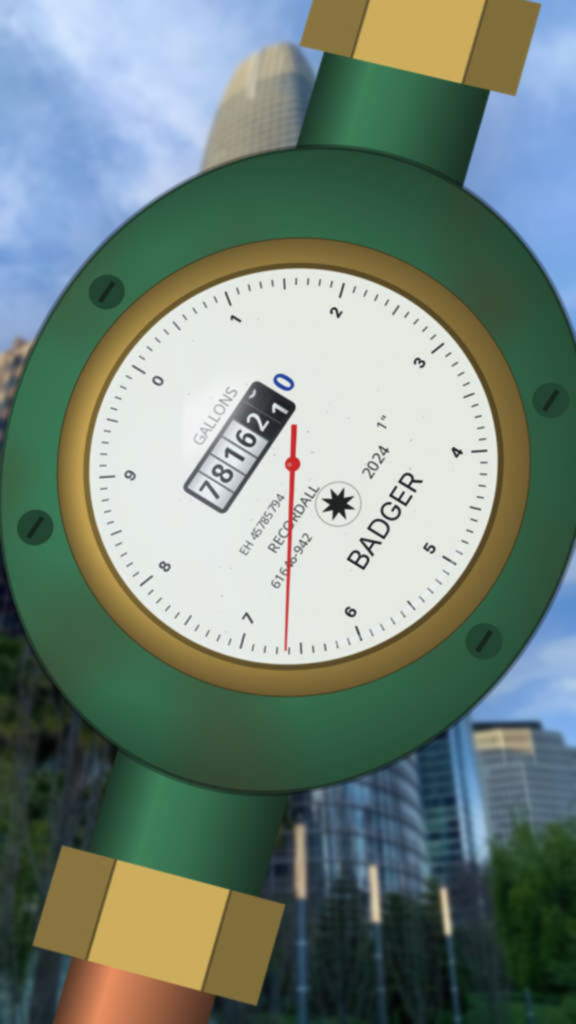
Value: 7816206.6,gal
